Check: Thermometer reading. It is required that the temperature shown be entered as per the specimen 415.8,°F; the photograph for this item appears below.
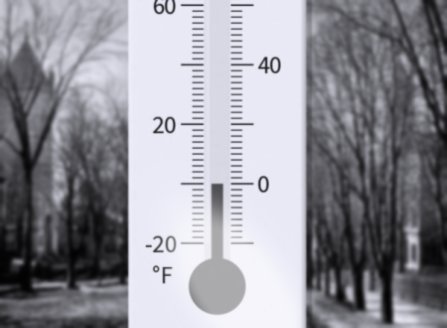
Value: 0,°F
